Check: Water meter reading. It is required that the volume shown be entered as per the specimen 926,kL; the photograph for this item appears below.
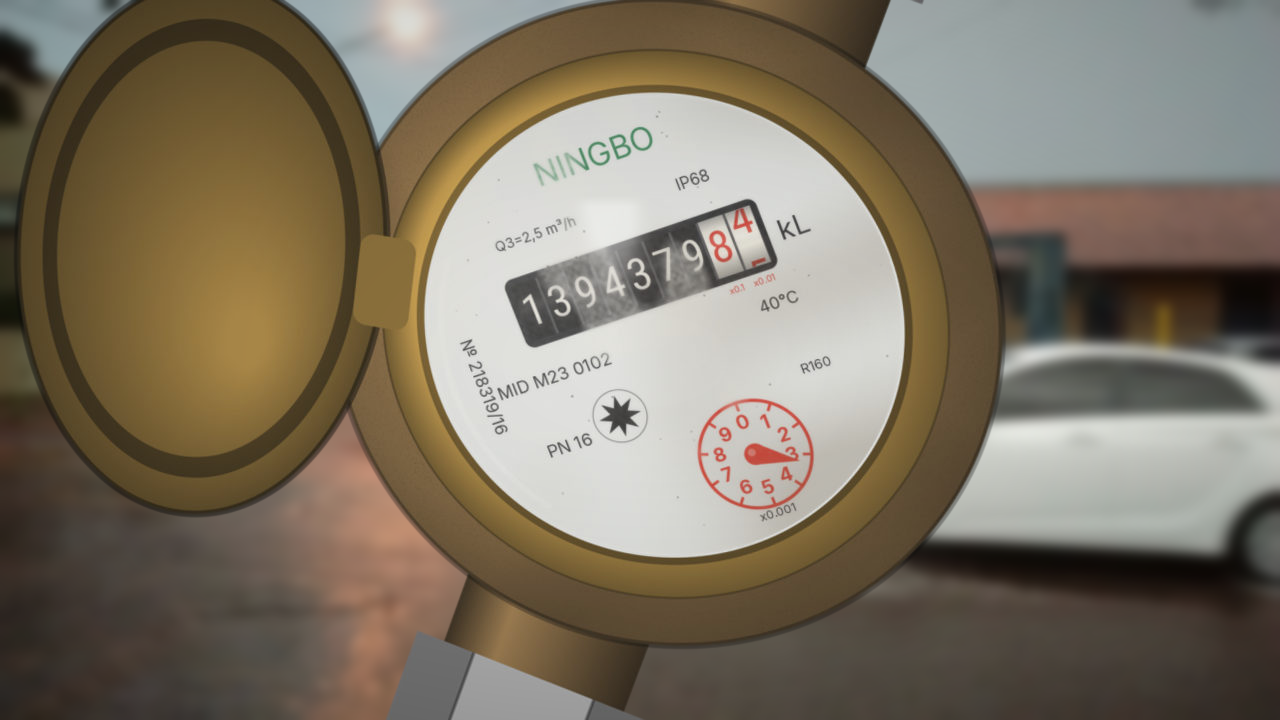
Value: 1394379.843,kL
